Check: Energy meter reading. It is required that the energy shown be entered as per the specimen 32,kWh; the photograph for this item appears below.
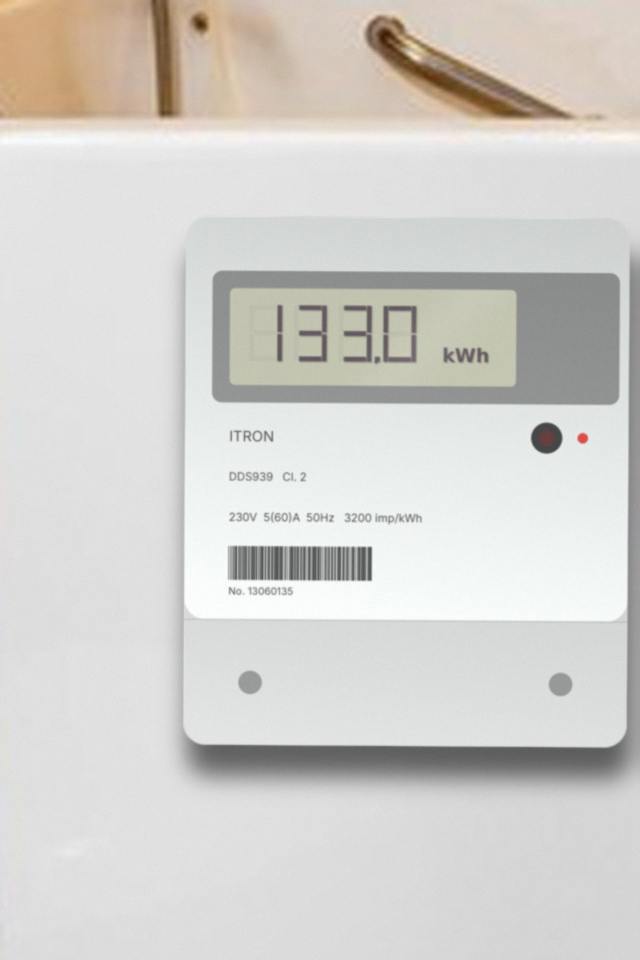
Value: 133.0,kWh
